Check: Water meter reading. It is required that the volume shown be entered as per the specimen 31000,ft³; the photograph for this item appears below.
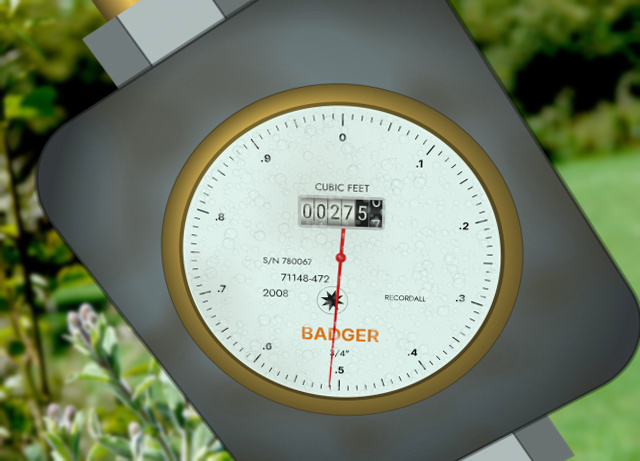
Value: 2756.51,ft³
